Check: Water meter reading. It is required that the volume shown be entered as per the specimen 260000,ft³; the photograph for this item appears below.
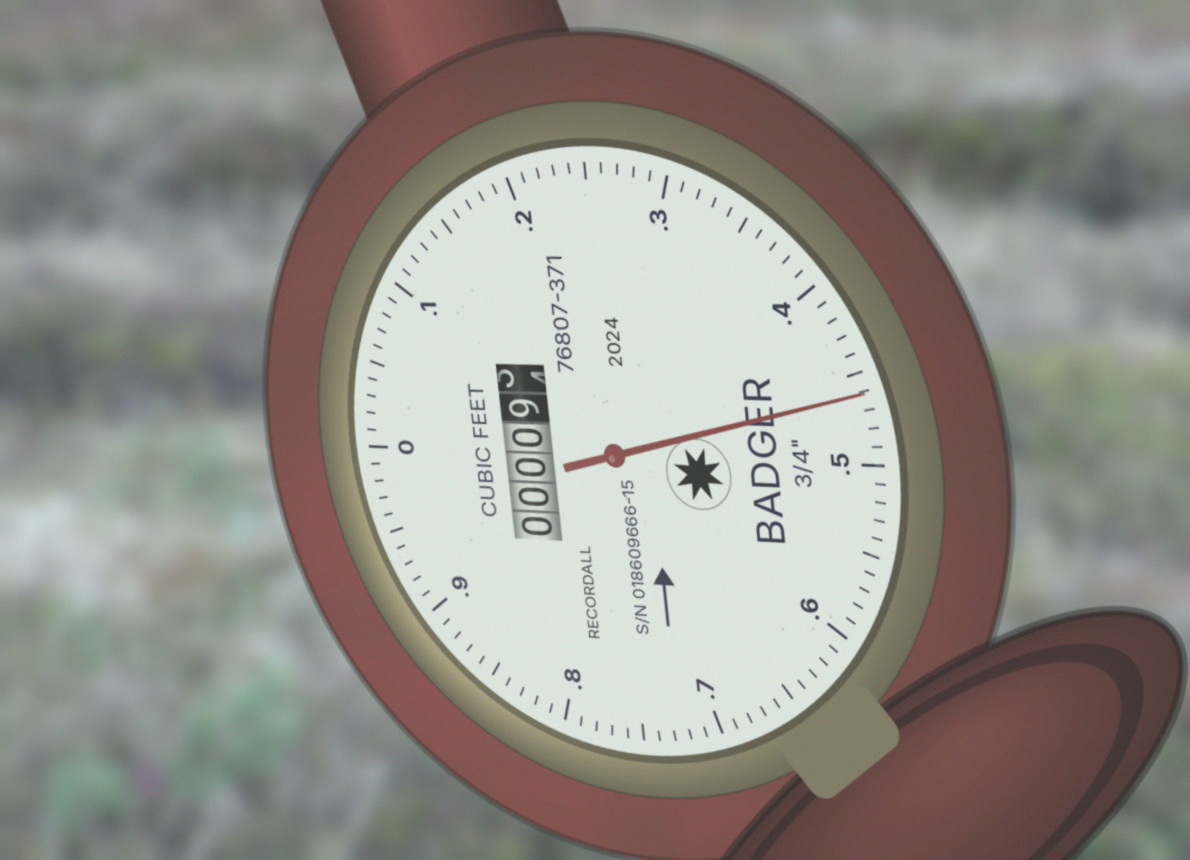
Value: 93.46,ft³
